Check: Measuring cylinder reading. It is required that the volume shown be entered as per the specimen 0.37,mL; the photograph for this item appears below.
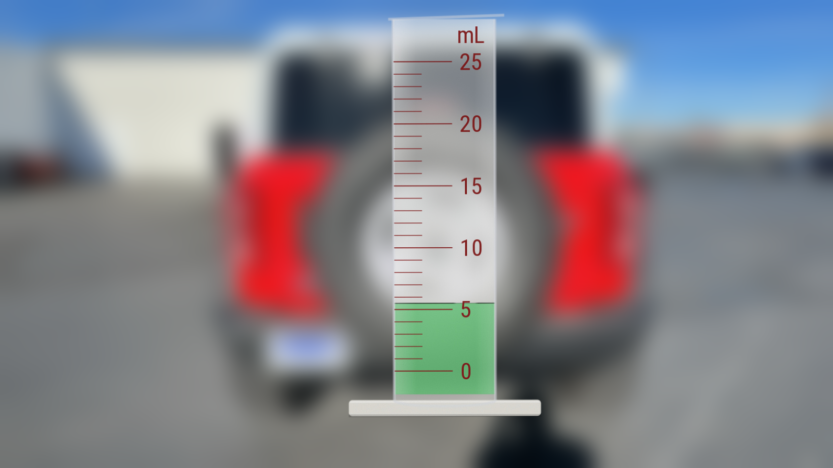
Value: 5.5,mL
